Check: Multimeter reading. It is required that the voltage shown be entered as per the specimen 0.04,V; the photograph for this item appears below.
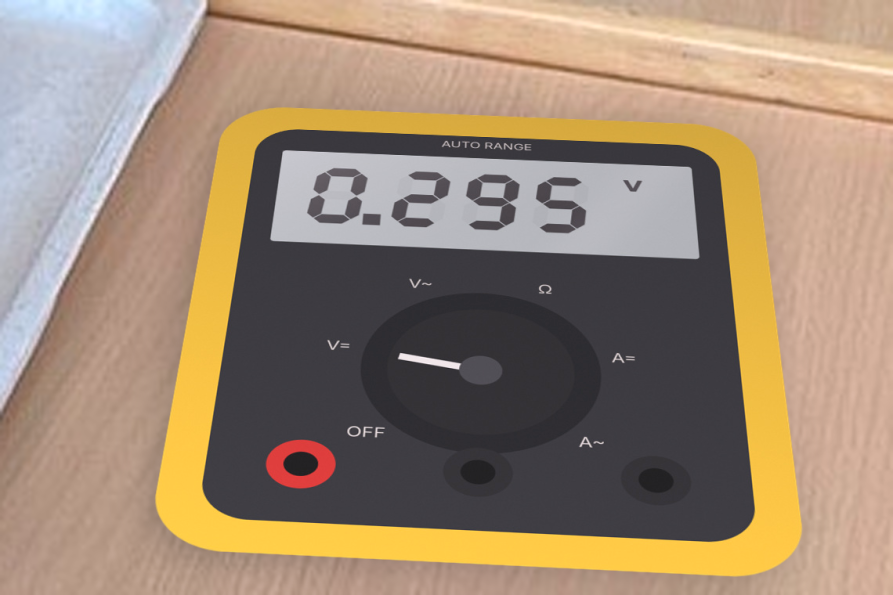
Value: 0.295,V
